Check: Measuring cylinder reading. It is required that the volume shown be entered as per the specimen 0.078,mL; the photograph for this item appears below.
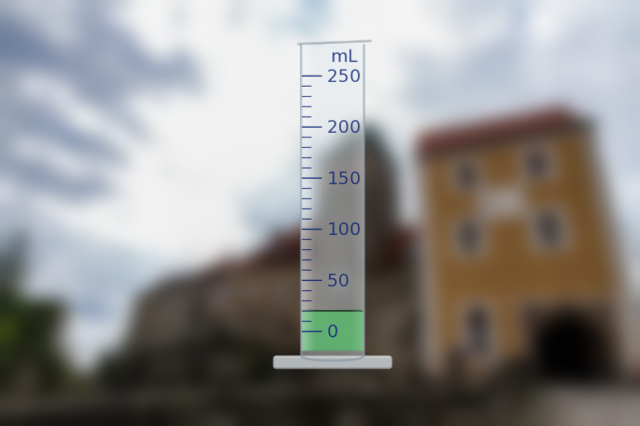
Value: 20,mL
